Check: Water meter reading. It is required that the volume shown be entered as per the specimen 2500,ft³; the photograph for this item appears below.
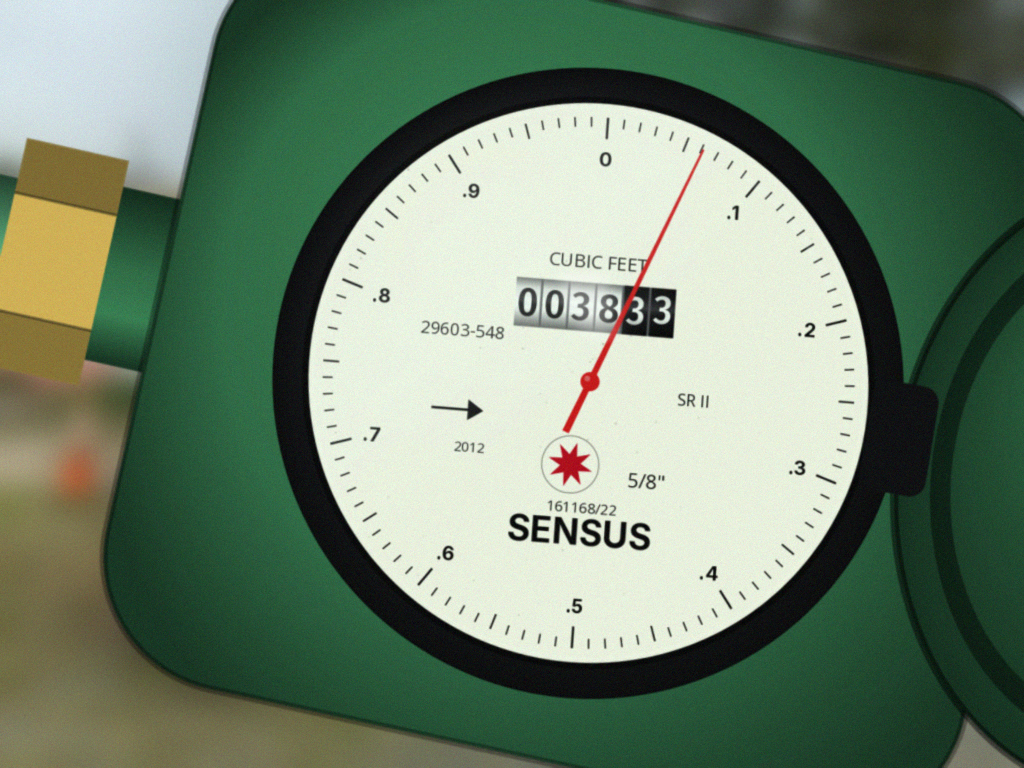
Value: 3833.06,ft³
